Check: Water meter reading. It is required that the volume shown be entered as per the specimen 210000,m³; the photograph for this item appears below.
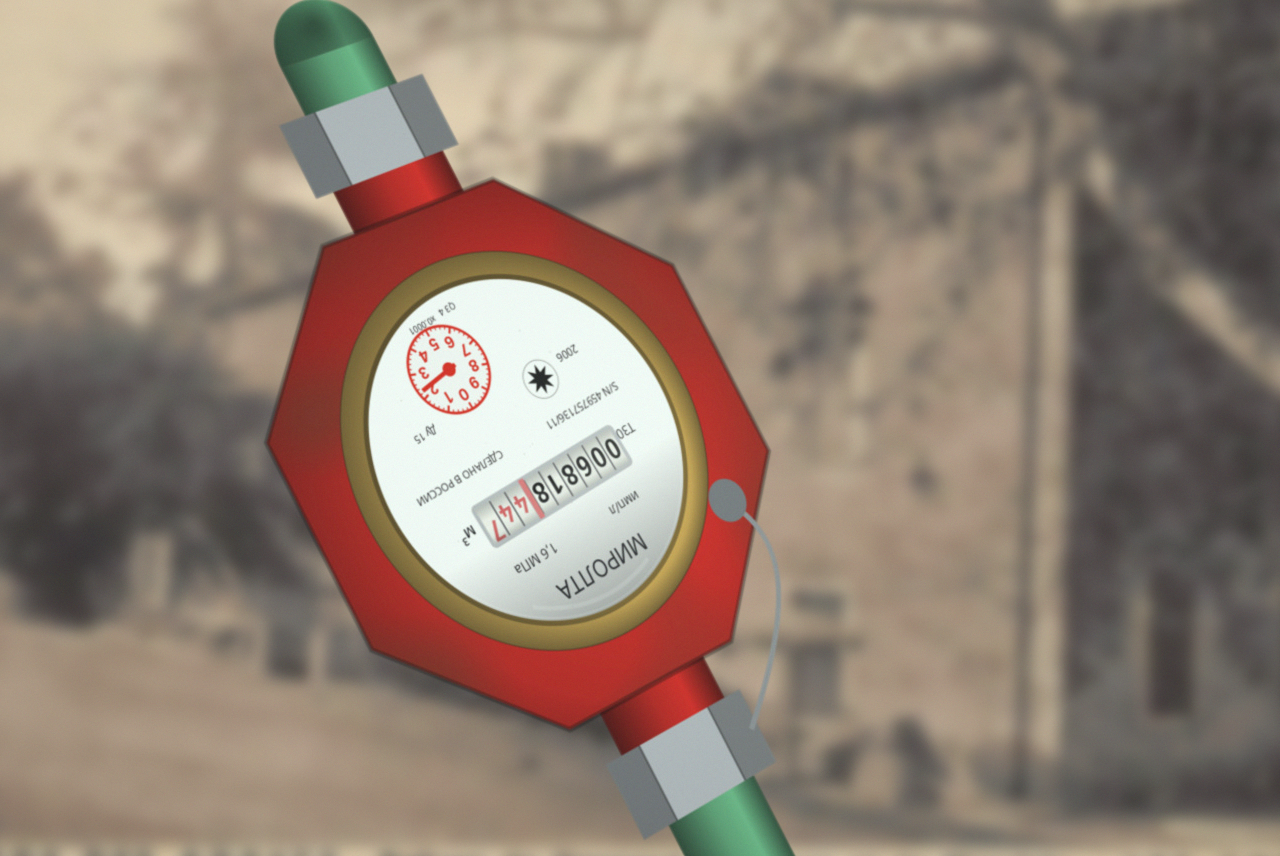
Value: 6818.4472,m³
